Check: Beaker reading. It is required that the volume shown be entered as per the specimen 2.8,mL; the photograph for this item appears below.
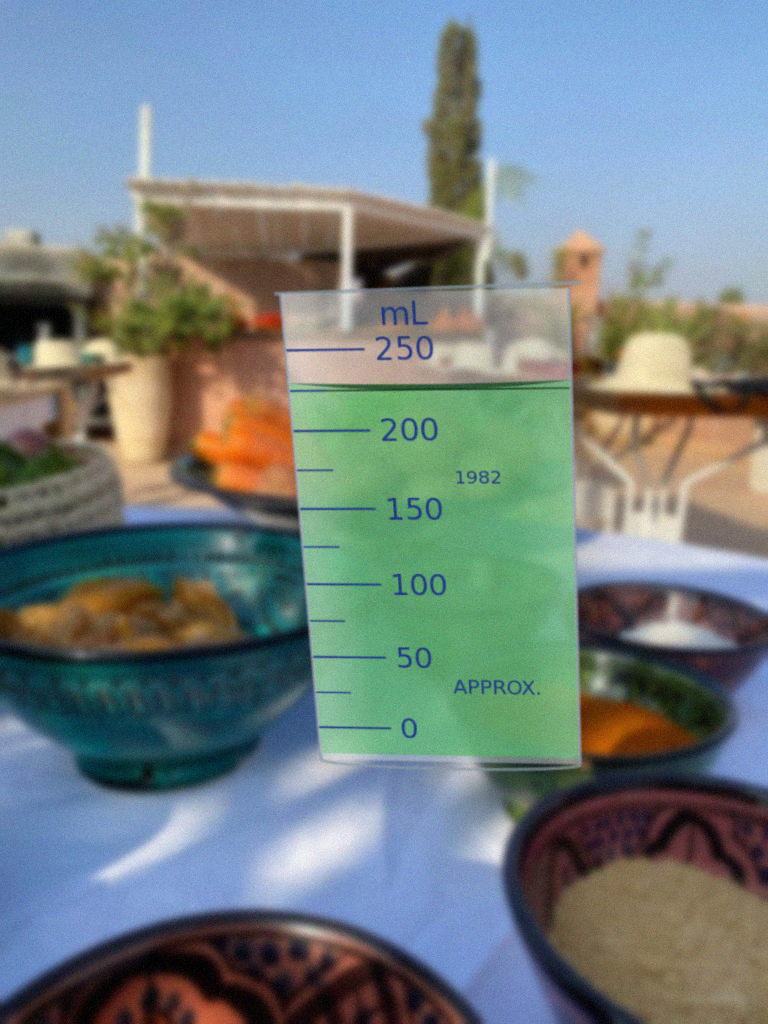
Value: 225,mL
